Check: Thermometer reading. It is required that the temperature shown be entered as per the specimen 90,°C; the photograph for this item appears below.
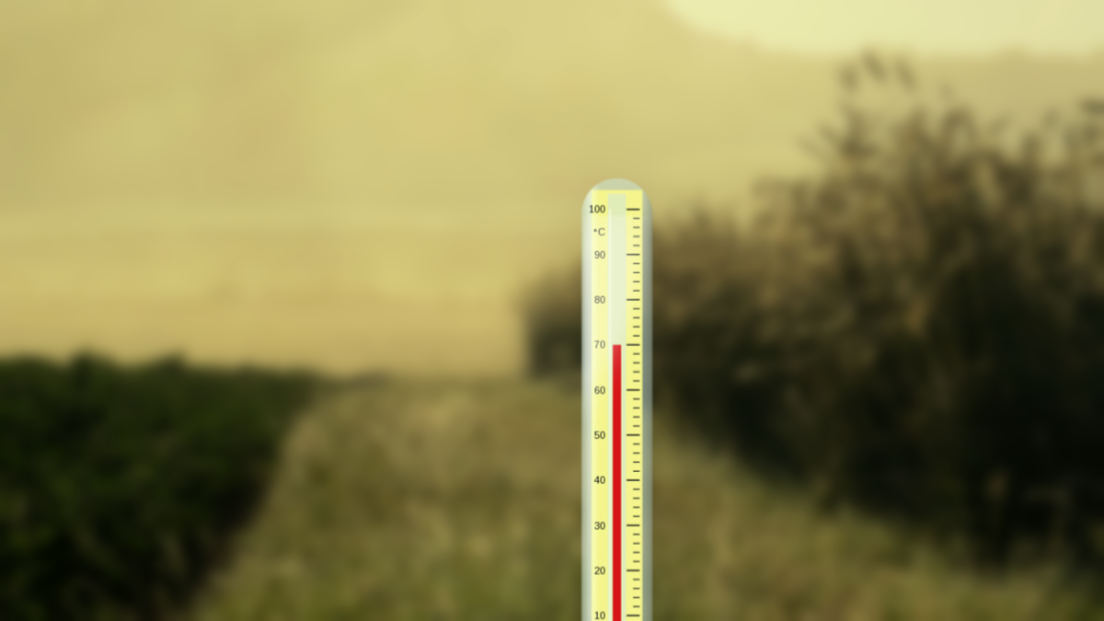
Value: 70,°C
